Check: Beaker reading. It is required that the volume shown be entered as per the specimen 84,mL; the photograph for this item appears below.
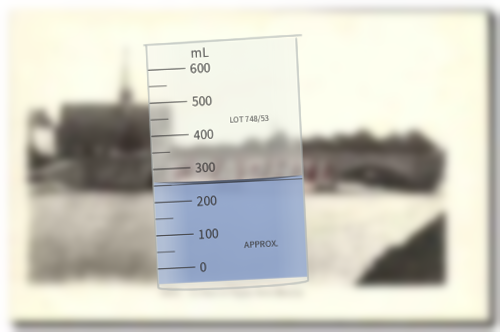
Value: 250,mL
